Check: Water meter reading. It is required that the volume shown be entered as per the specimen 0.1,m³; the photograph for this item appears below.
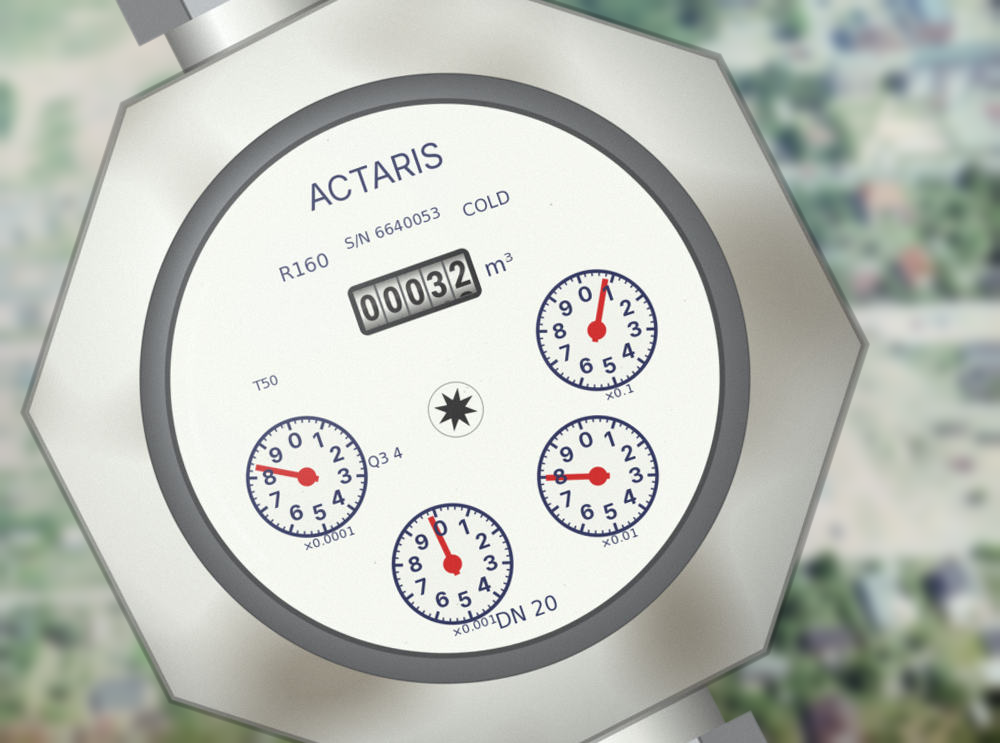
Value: 32.0798,m³
